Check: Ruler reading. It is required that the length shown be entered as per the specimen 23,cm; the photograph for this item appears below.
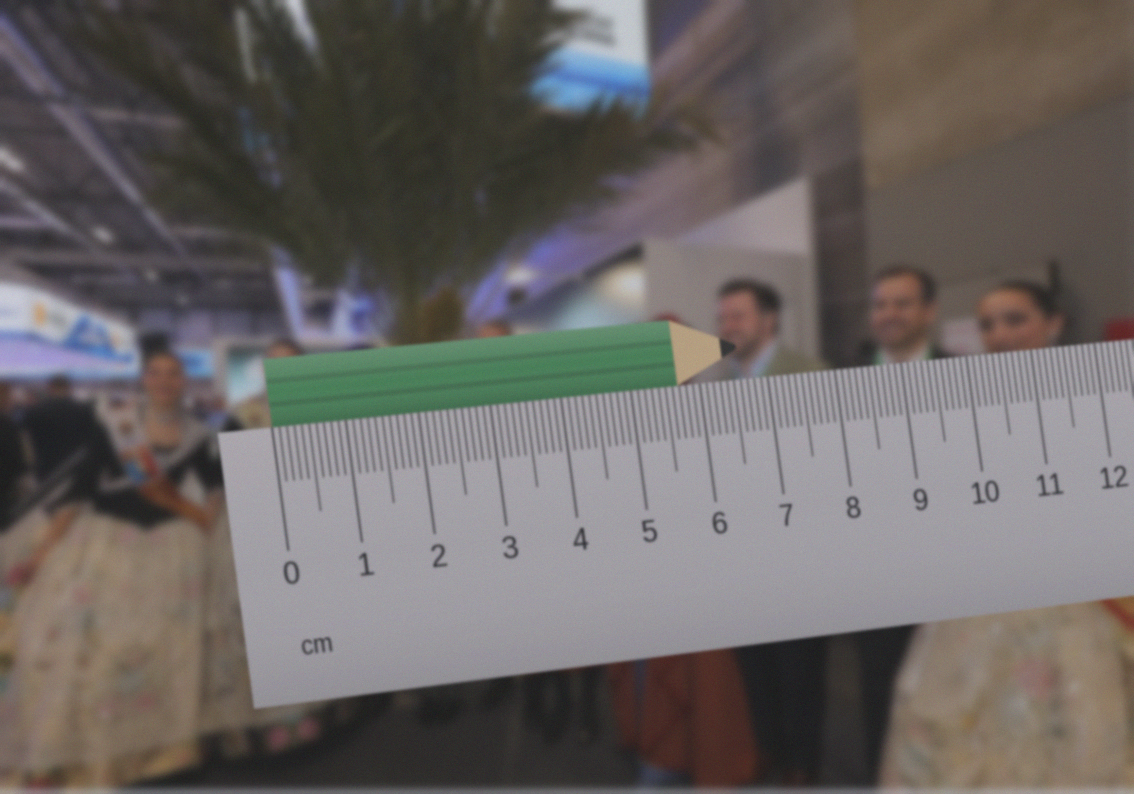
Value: 6.6,cm
